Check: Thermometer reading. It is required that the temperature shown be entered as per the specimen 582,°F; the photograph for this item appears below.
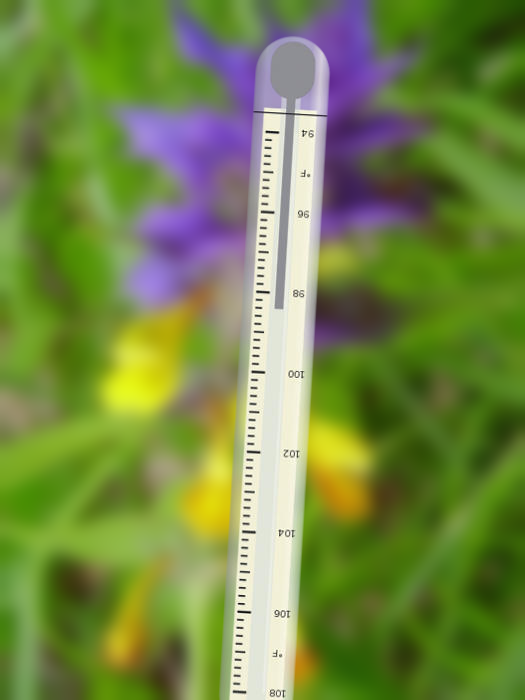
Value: 98.4,°F
